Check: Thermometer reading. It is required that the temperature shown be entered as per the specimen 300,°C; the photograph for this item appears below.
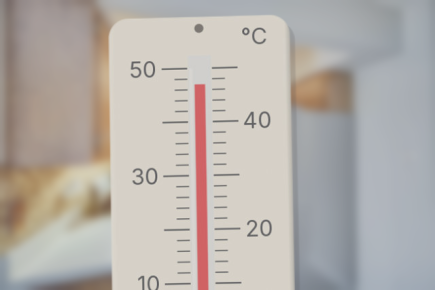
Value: 47,°C
